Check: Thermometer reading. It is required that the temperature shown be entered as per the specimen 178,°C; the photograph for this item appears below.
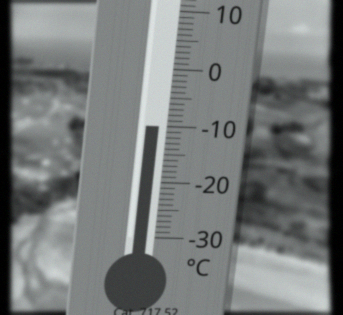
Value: -10,°C
